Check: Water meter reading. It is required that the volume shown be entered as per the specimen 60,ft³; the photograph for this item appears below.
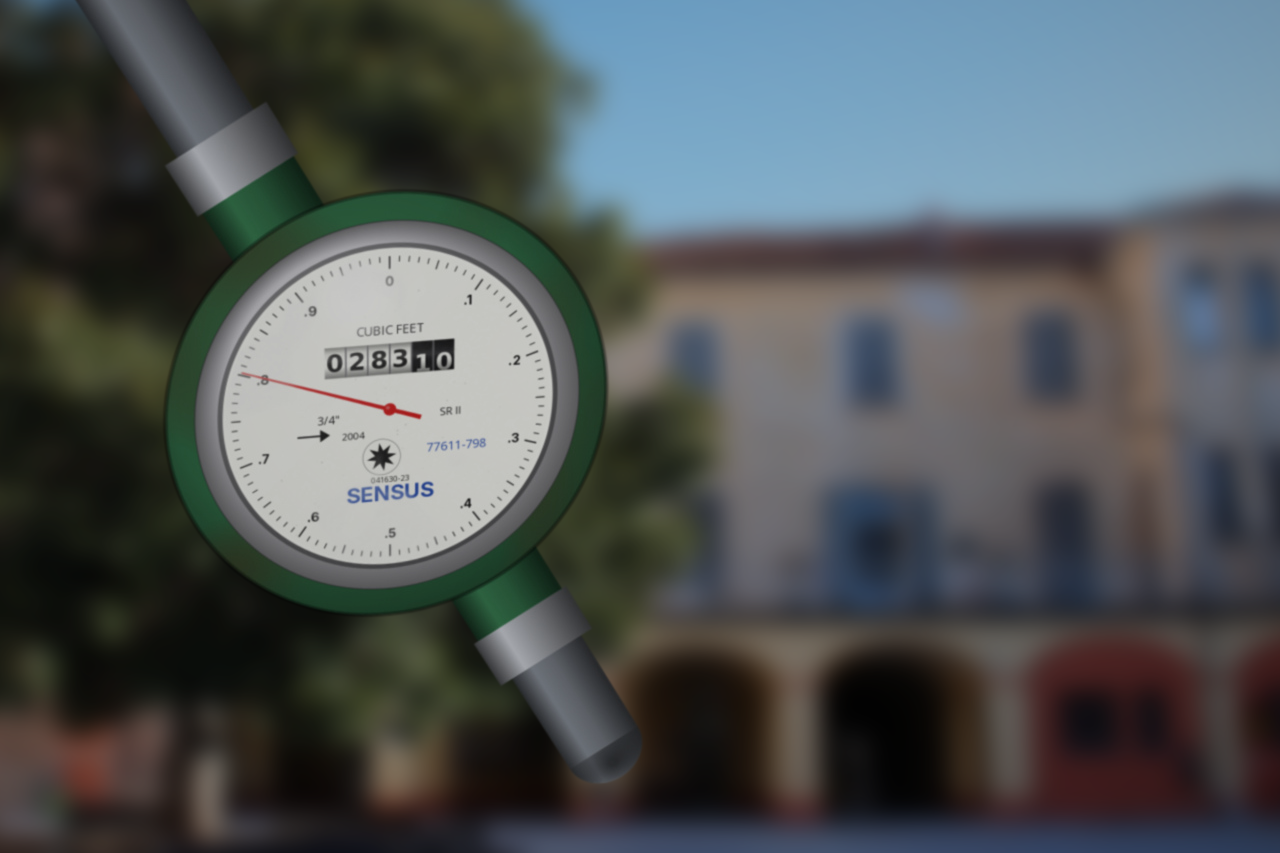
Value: 28309.80,ft³
